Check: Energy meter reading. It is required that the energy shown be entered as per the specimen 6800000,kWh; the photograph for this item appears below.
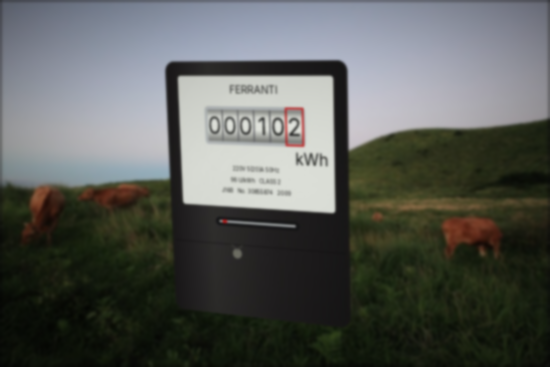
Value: 10.2,kWh
